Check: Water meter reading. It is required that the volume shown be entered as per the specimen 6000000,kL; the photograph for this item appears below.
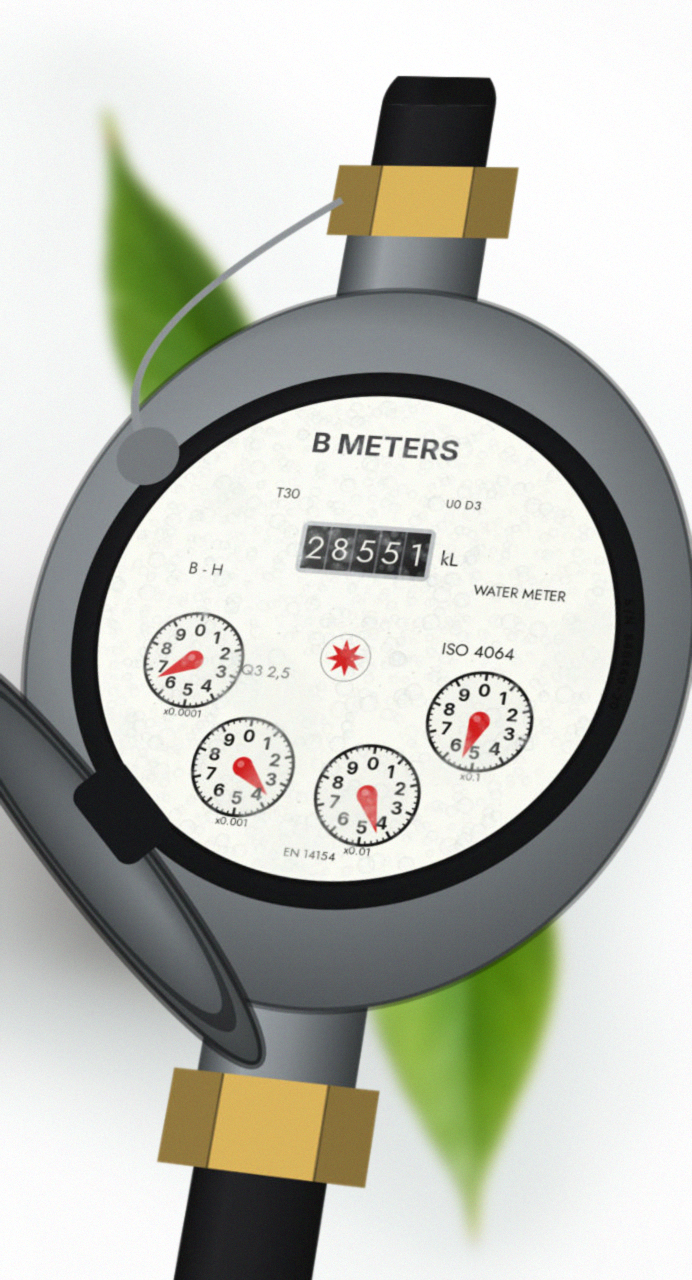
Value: 28551.5436,kL
